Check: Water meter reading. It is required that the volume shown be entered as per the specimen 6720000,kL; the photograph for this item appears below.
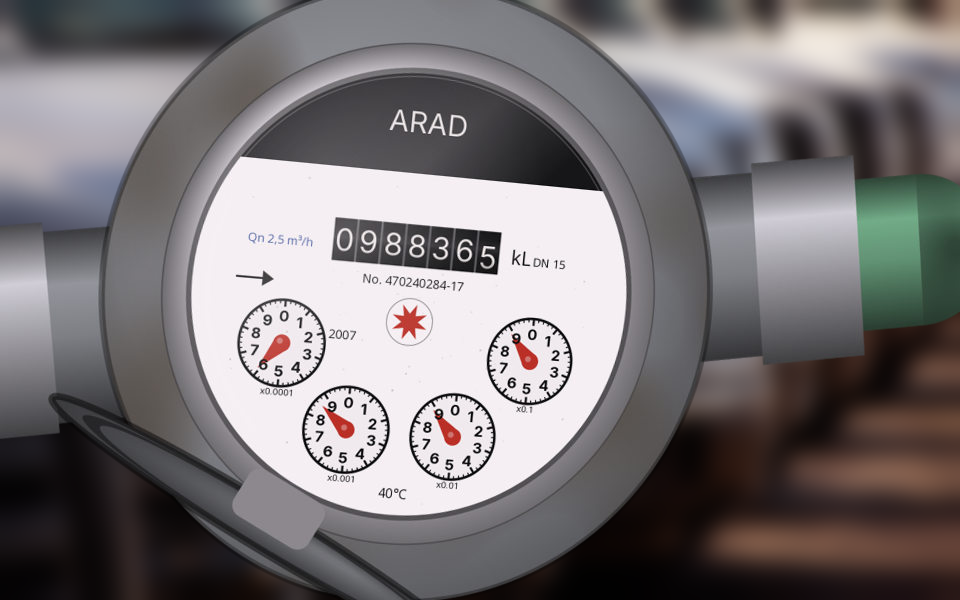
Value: 988364.8886,kL
